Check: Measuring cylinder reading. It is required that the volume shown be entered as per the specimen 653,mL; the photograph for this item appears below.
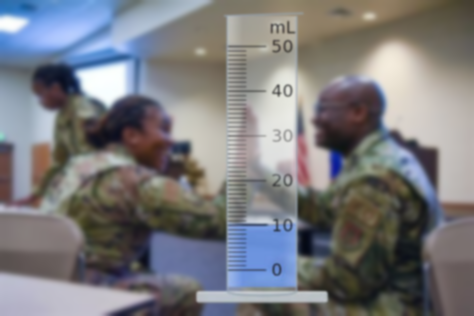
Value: 10,mL
